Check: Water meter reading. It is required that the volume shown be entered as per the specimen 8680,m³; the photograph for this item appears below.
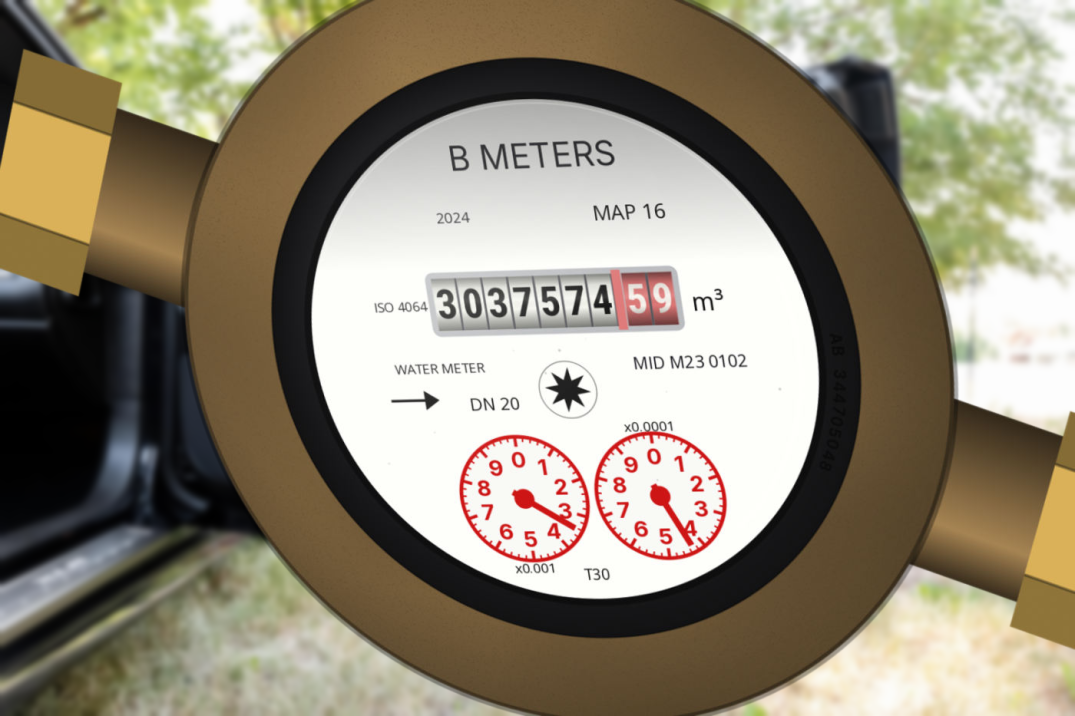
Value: 3037574.5934,m³
